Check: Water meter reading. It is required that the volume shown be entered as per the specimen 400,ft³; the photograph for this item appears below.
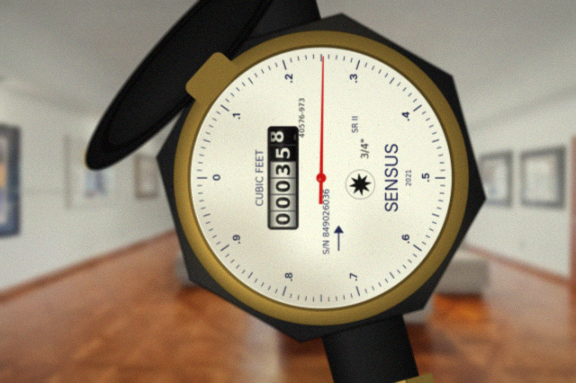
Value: 358.25,ft³
